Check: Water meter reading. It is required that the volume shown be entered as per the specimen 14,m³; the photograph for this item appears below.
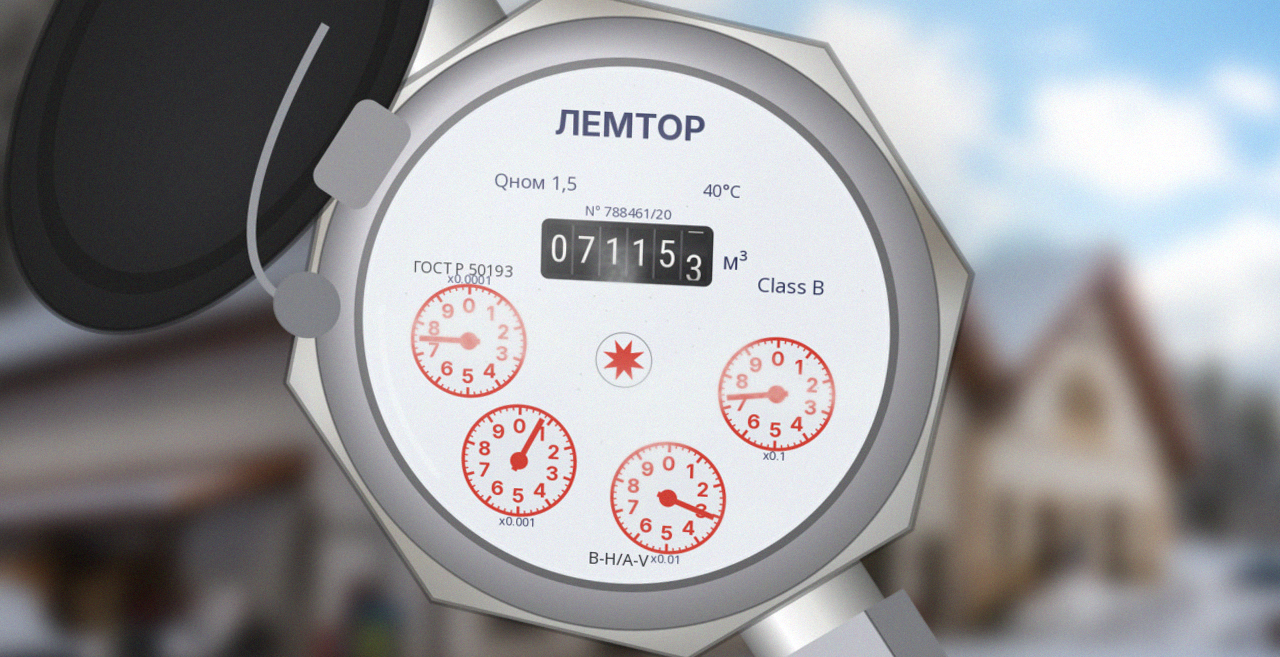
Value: 71152.7307,m³
